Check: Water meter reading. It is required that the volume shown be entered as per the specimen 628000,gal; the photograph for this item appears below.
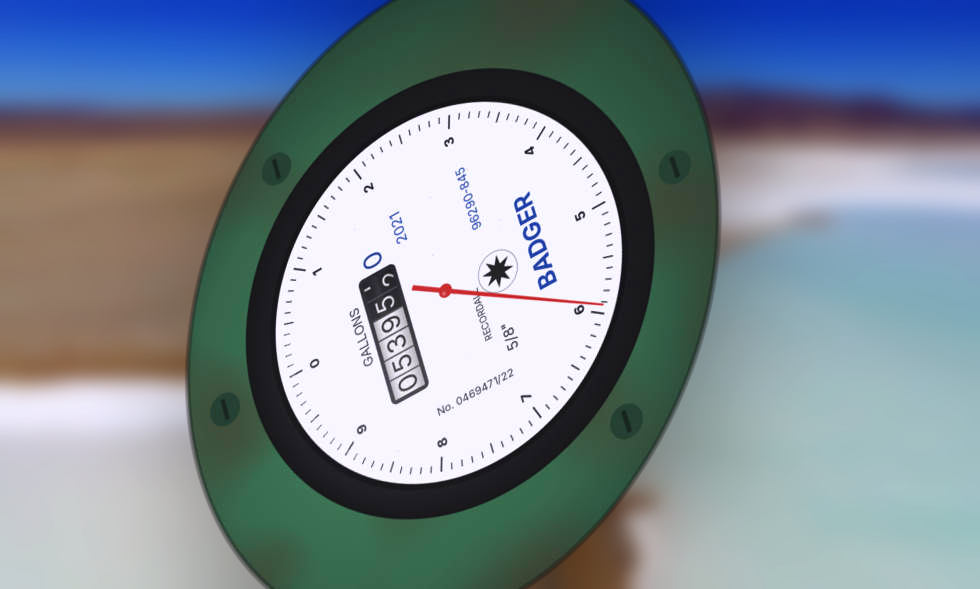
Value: 539515.9,gal
